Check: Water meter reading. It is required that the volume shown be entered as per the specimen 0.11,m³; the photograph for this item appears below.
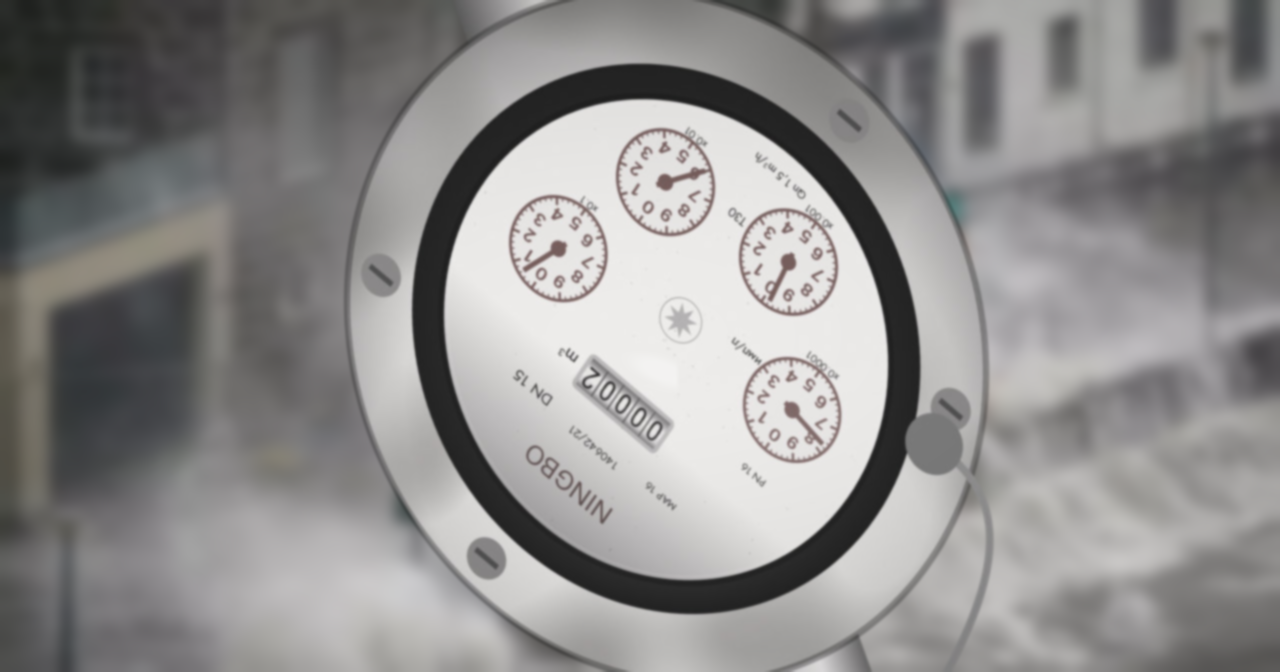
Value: 2.0597,m³
